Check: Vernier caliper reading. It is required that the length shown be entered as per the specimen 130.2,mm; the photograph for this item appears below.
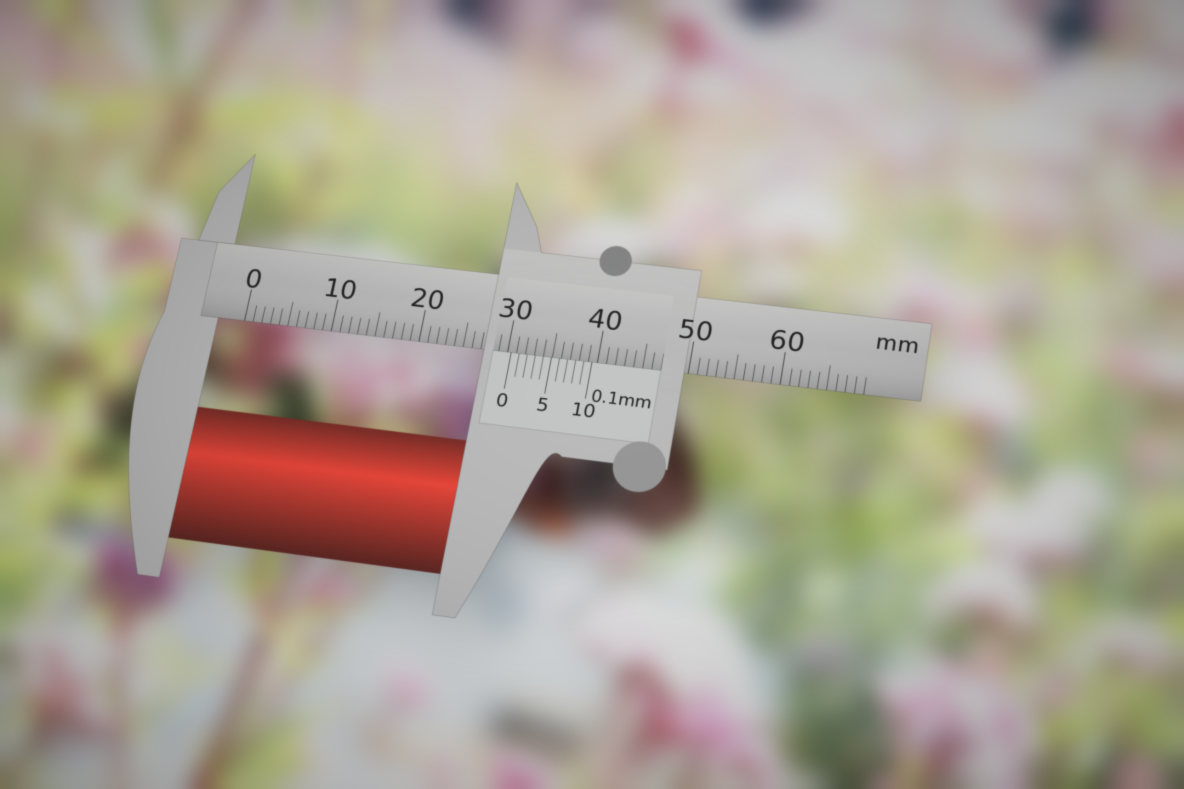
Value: 30.4,mm
